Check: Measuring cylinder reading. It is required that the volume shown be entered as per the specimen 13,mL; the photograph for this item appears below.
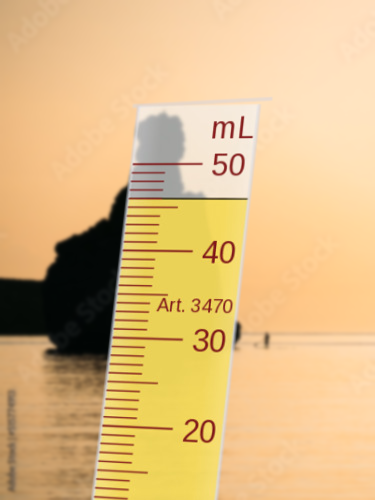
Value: 46,mL
